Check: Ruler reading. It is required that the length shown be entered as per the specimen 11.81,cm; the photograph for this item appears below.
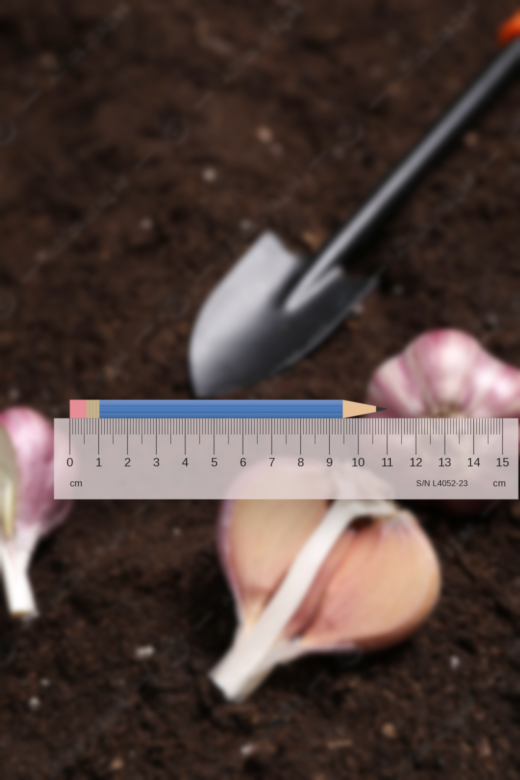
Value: 11,cm
